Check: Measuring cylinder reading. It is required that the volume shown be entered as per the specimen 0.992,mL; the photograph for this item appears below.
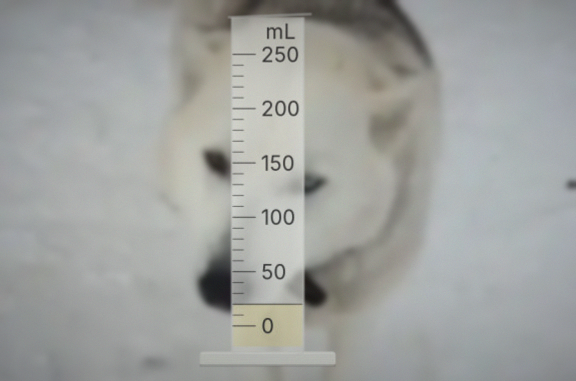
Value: 20,mL
